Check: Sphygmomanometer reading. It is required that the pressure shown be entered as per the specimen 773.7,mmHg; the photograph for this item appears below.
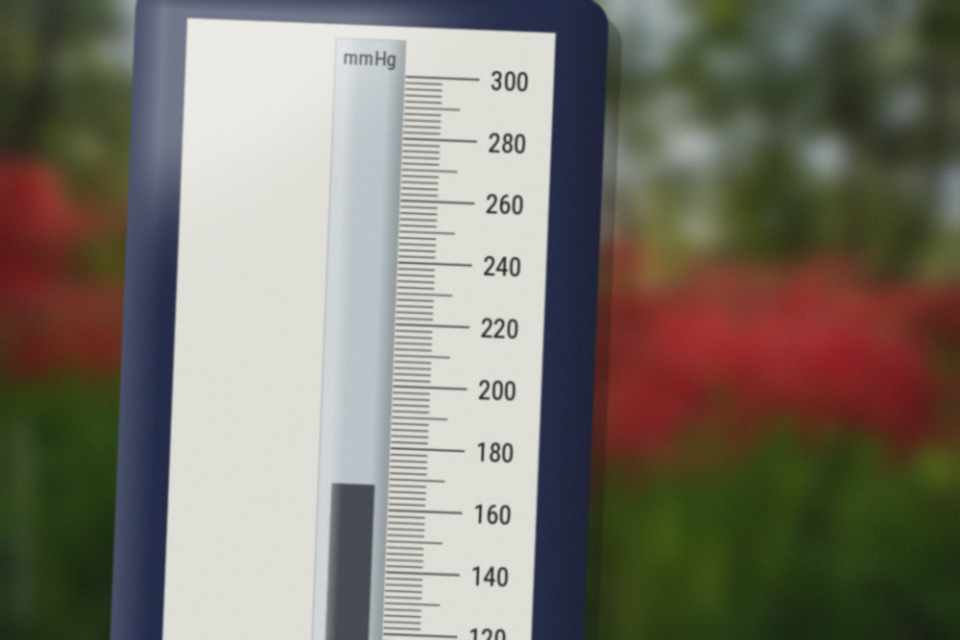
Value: 168,mmHg
